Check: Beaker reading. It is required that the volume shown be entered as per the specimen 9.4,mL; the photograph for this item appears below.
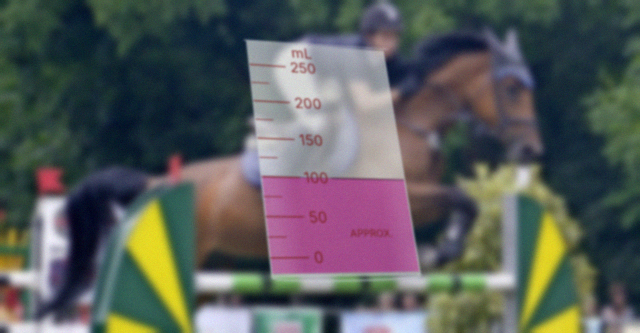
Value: 100,mL
